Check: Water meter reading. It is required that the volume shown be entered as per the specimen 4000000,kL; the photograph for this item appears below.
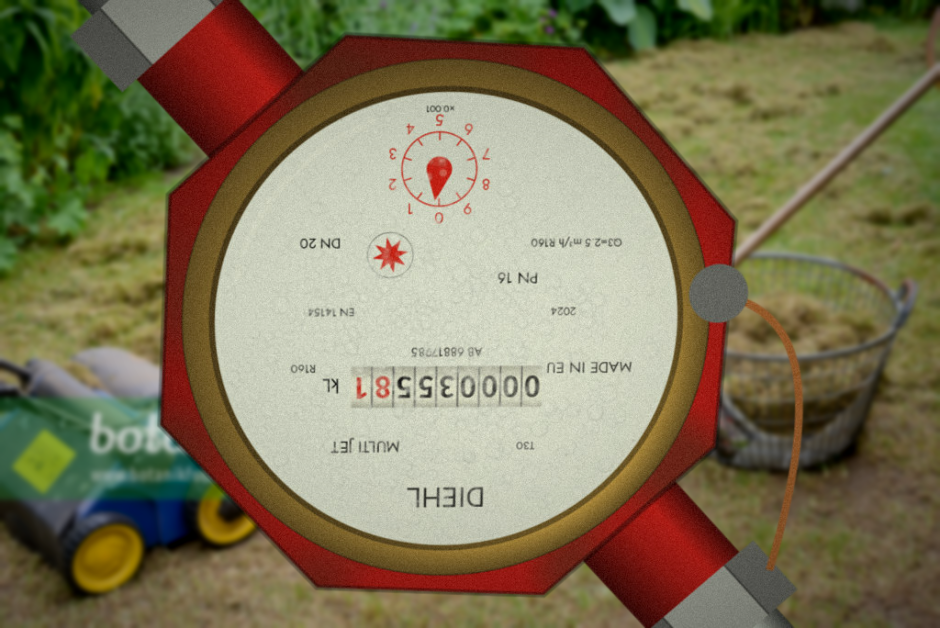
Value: 355.810,kL
